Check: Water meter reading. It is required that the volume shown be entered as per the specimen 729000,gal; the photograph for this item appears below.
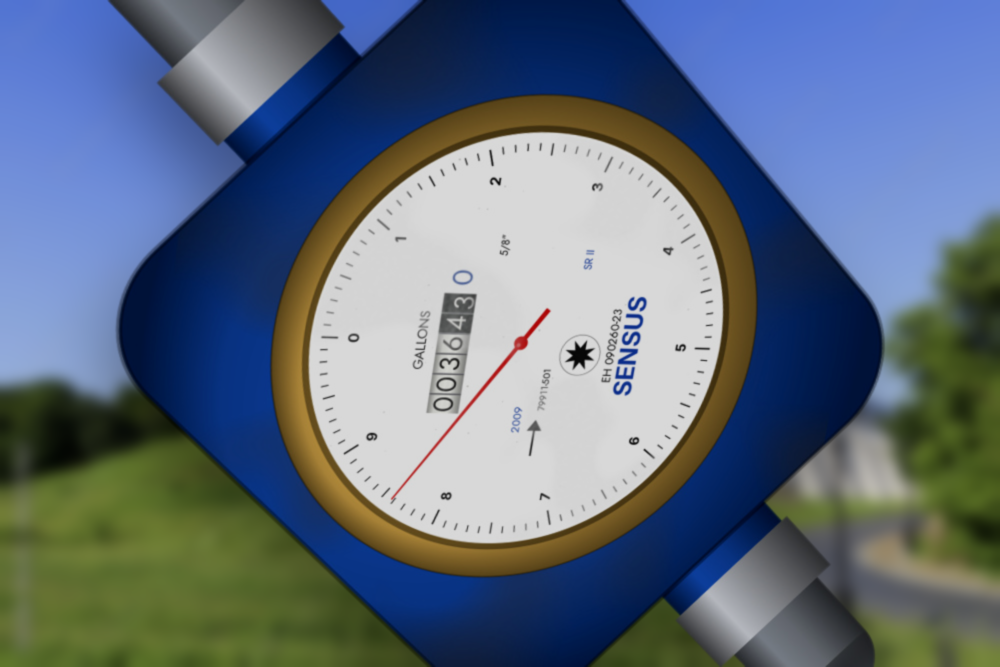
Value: 36428.4,gal
